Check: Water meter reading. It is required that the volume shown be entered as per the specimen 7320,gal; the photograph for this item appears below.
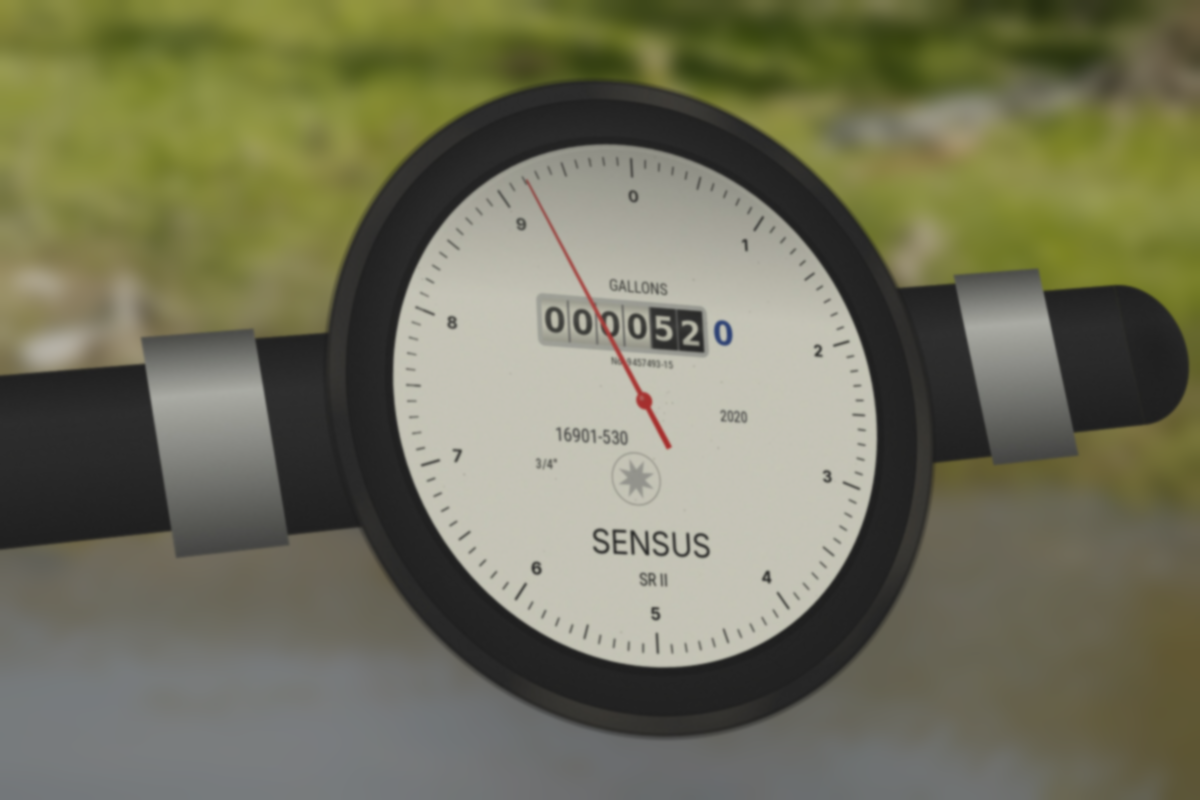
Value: 519.2,gal
